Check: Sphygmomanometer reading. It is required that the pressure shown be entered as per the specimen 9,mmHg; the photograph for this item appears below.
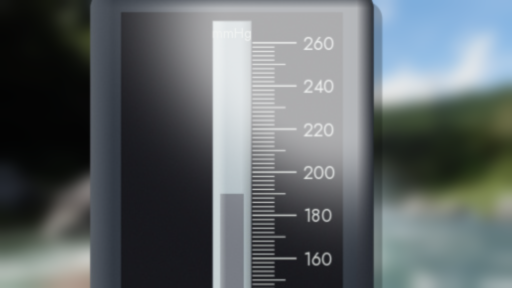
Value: 190,mmHg
